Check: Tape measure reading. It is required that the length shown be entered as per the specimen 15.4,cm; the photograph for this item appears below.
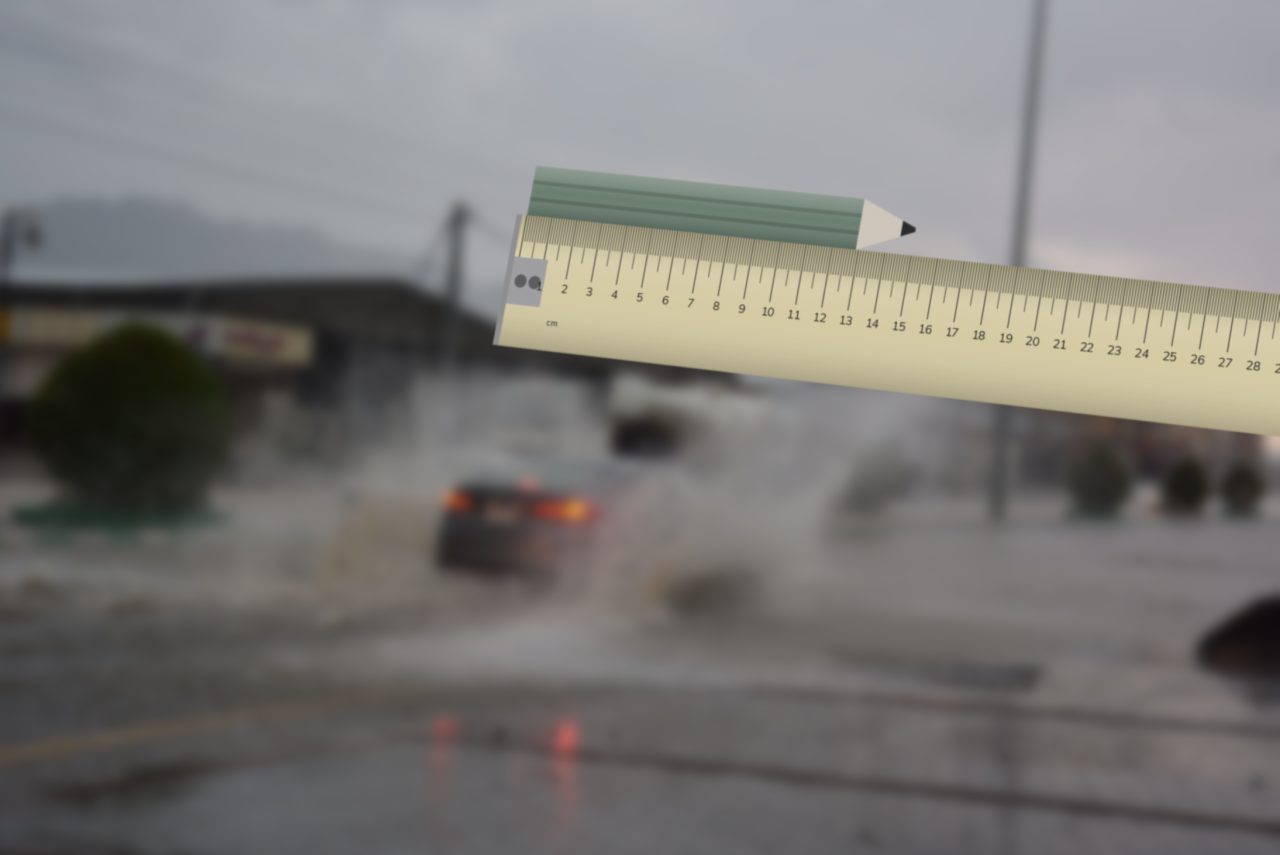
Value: 15,cm
